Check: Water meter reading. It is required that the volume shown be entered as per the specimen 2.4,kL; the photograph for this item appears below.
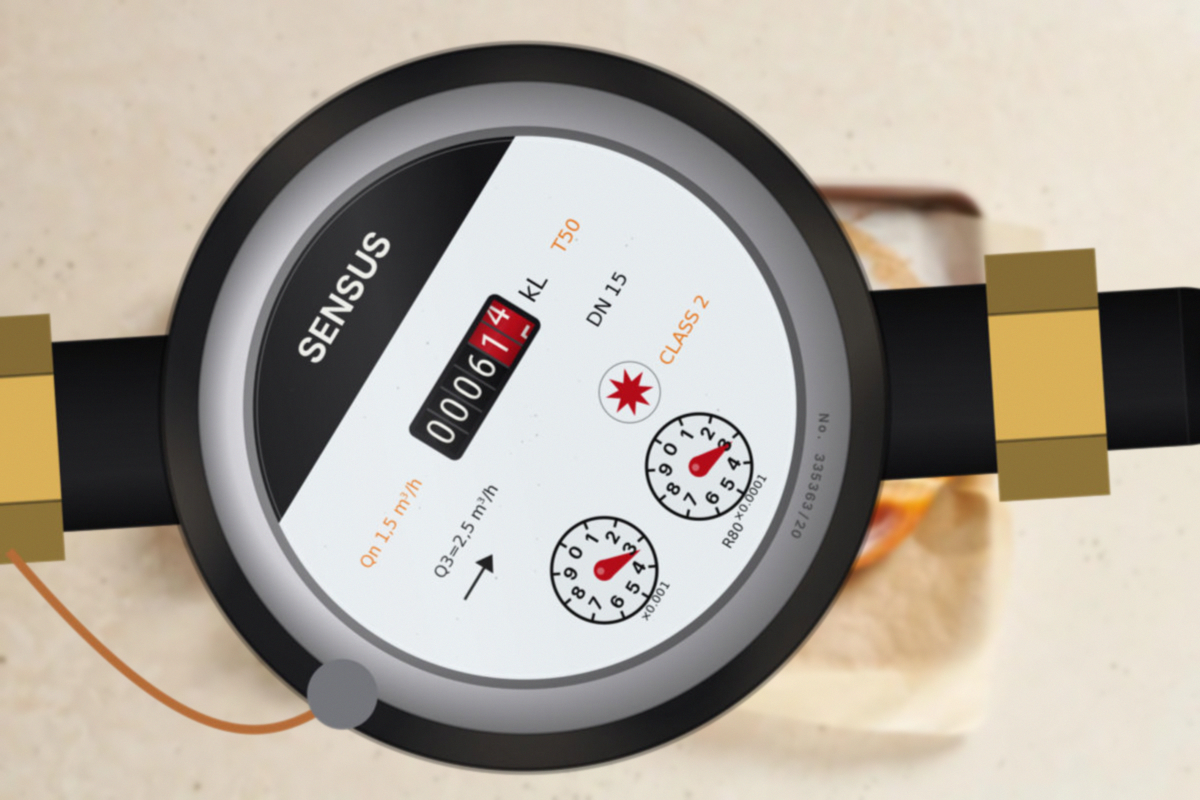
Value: 6.1433,kL
